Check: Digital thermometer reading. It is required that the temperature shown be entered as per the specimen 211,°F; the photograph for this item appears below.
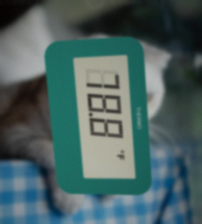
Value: 78.8,°F
